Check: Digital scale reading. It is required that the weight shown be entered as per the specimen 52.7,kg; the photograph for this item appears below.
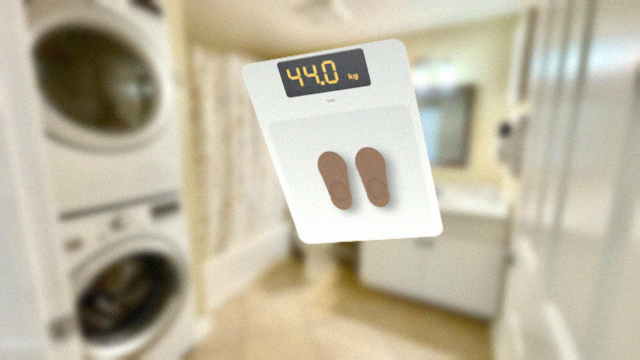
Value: 44.0,kg
